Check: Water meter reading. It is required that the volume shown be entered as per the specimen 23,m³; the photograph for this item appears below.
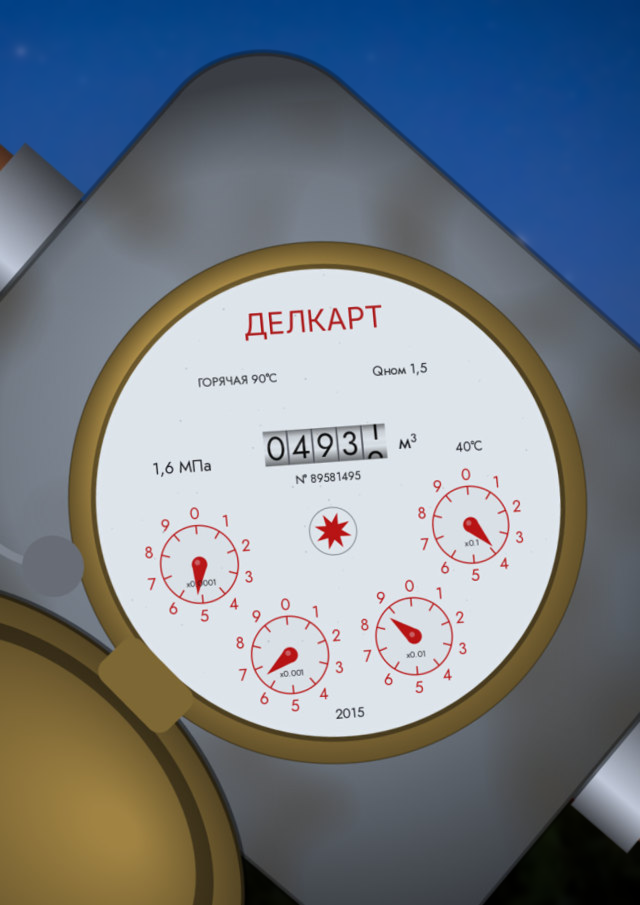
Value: 4931.3865,m³
